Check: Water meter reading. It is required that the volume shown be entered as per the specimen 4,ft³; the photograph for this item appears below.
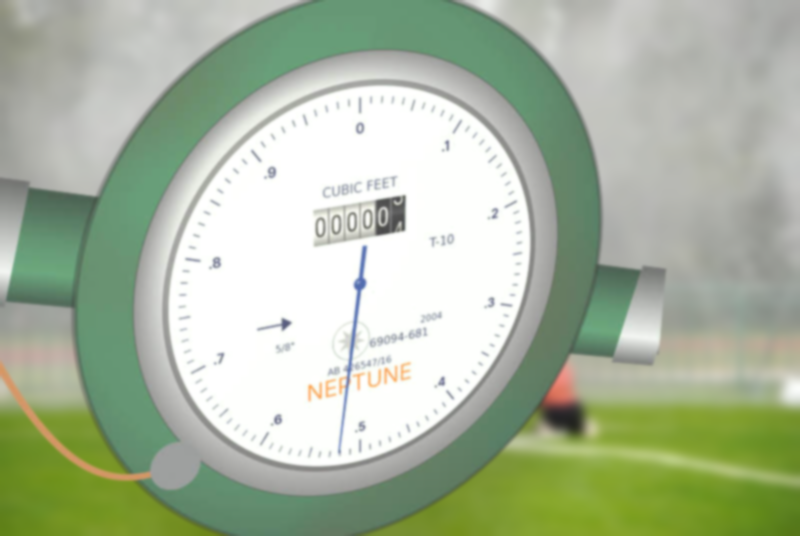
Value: 3.52,ft³
